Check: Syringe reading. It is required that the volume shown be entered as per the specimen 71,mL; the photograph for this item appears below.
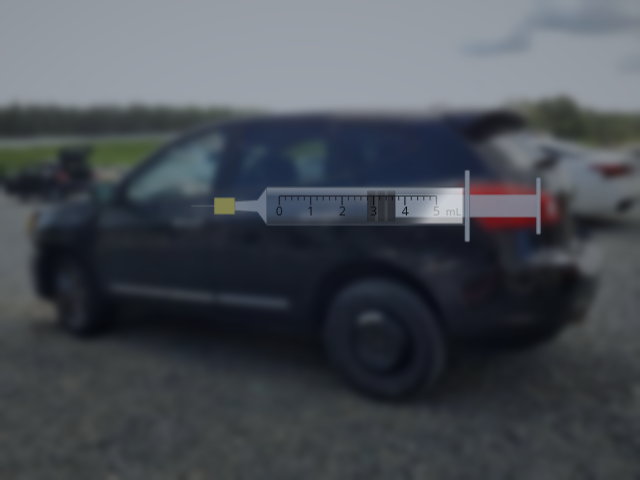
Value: 2.8,mL
